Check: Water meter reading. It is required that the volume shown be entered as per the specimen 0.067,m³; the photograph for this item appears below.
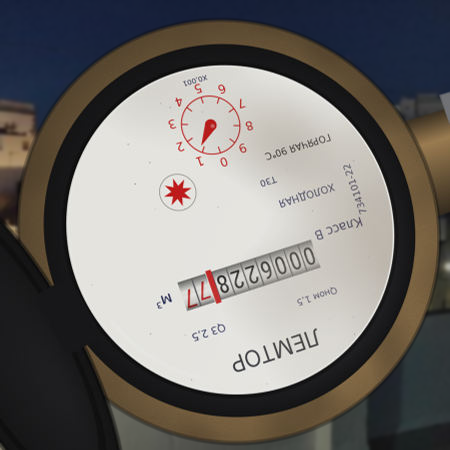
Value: 6228.771,m³
